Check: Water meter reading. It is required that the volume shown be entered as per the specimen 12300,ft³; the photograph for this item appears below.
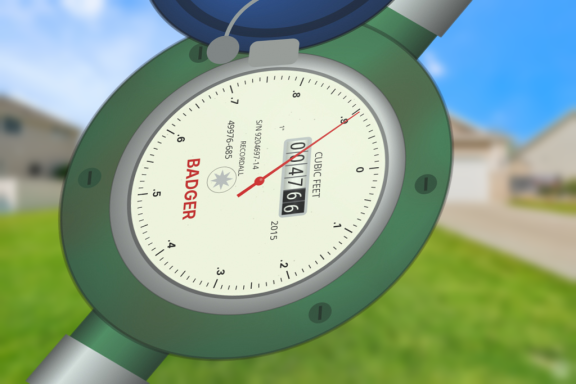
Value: 4765.90,ft³
